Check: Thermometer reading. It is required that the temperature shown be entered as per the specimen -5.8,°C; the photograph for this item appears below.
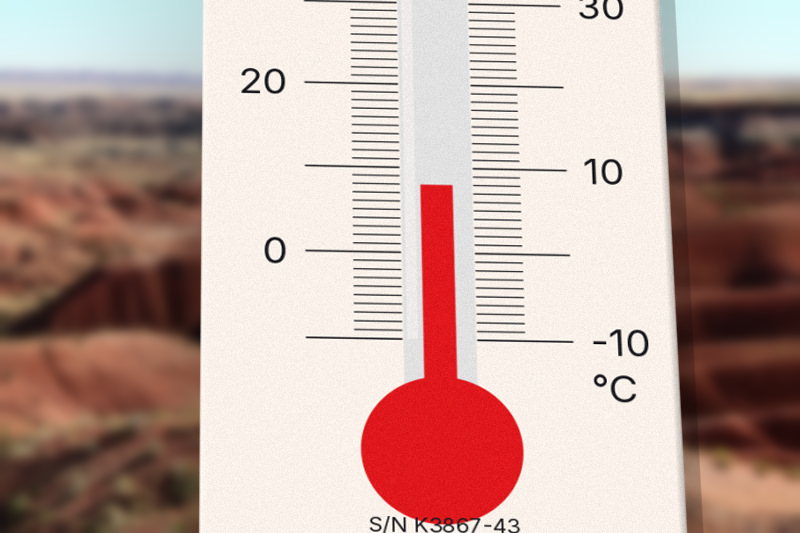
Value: 8,°C
